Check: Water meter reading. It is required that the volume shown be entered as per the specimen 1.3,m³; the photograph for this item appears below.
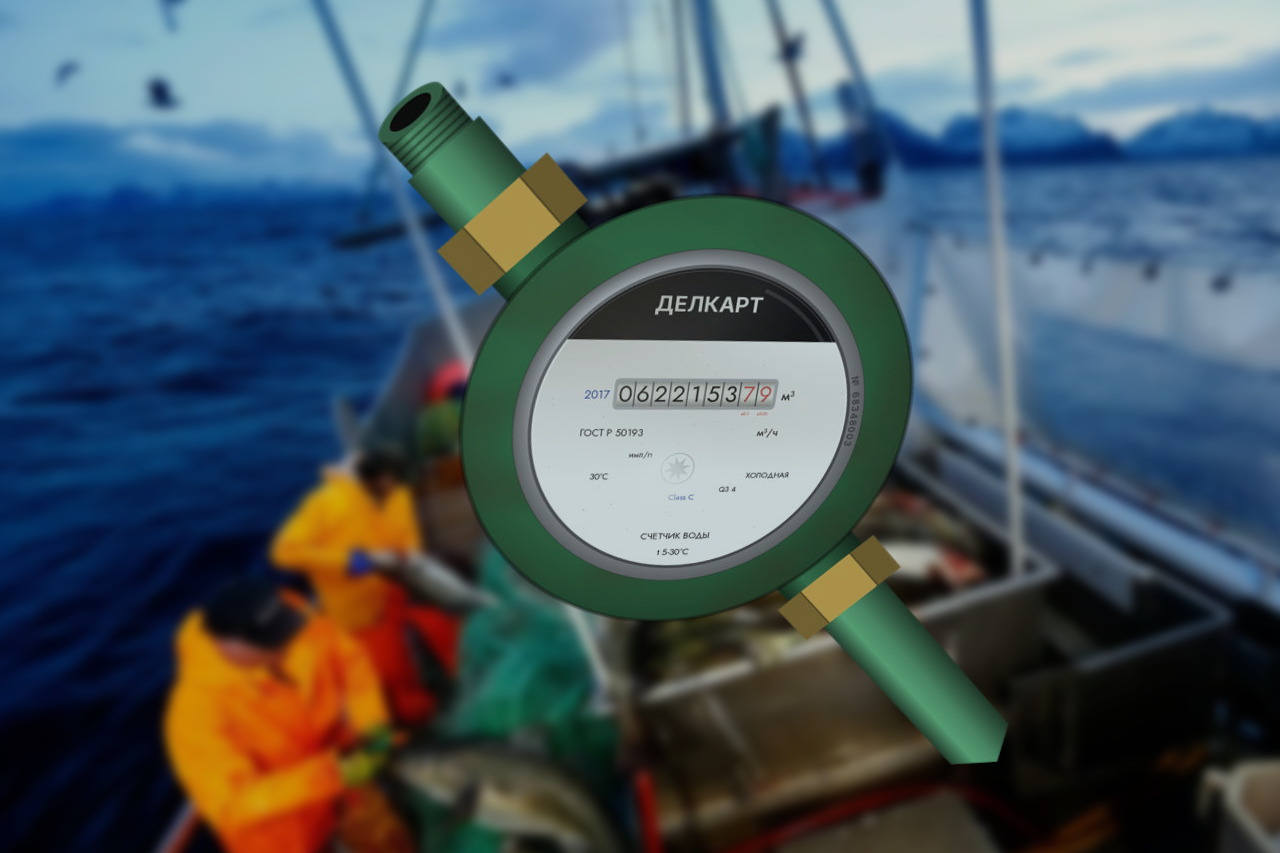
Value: 622153.79,m³
